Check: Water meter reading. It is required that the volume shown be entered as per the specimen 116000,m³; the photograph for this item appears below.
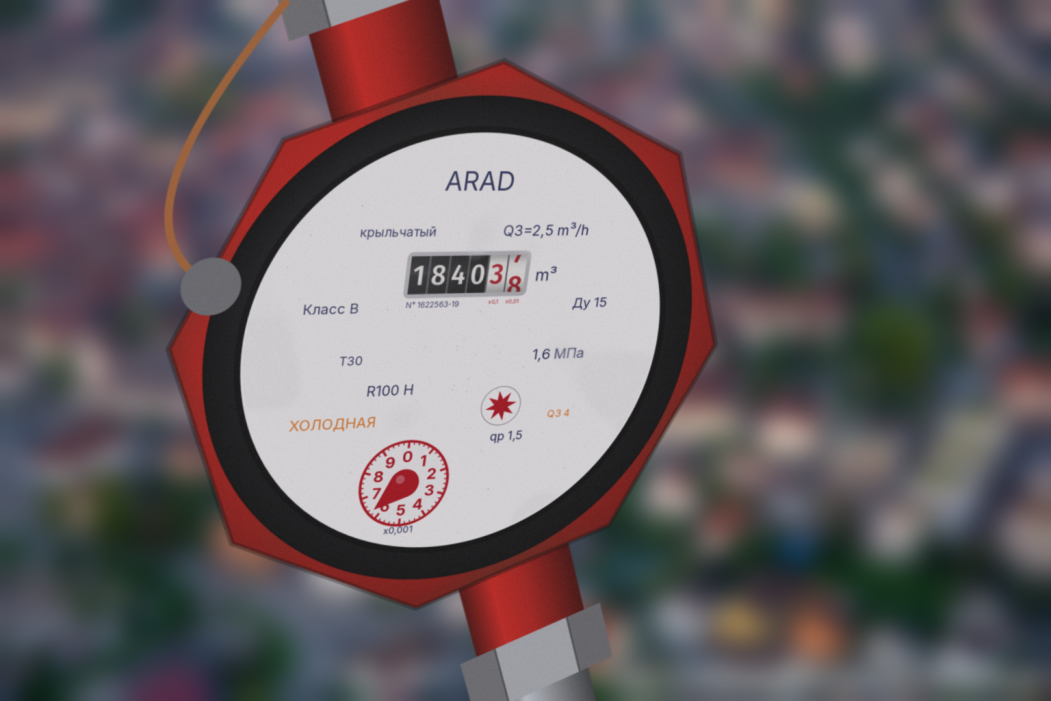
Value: 1840.376,m³
